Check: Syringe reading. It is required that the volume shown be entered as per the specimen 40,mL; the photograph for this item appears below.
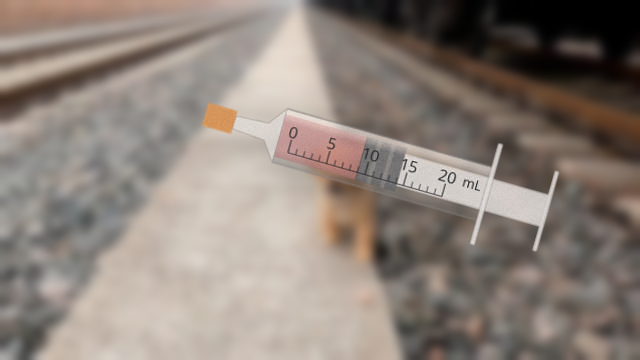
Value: 9,mL
